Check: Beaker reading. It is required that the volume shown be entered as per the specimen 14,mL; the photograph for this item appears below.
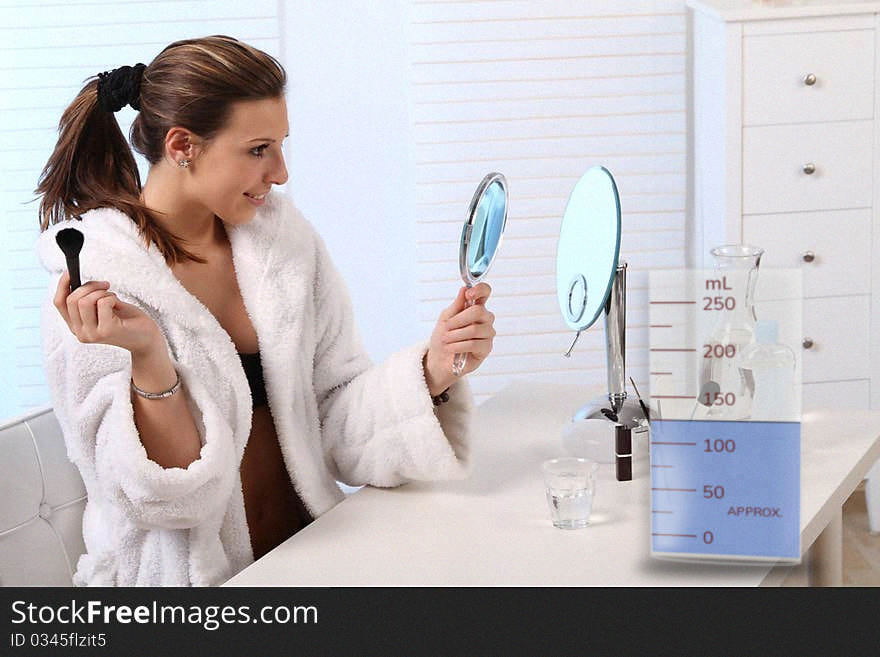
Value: 125,mL
